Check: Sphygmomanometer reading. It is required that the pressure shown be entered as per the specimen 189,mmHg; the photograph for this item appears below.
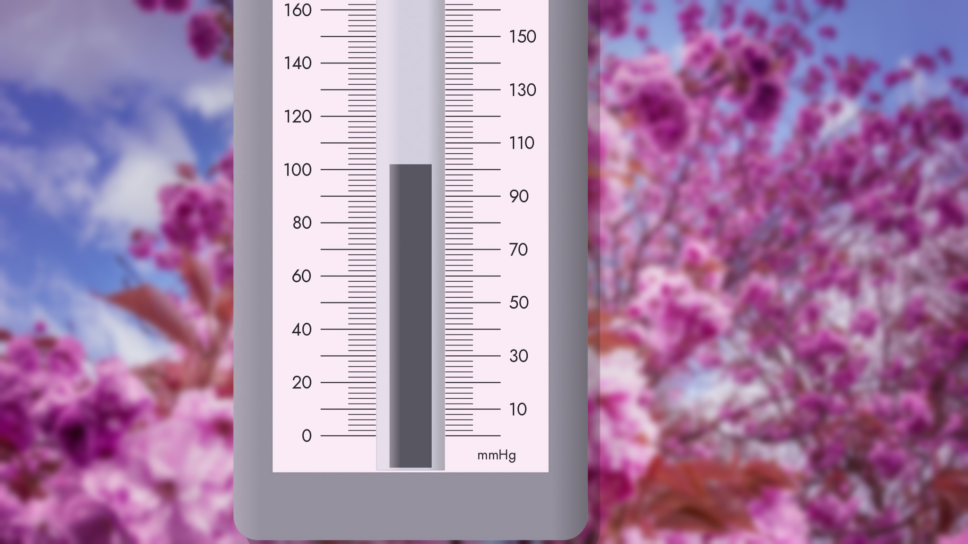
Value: 102,mmHg
